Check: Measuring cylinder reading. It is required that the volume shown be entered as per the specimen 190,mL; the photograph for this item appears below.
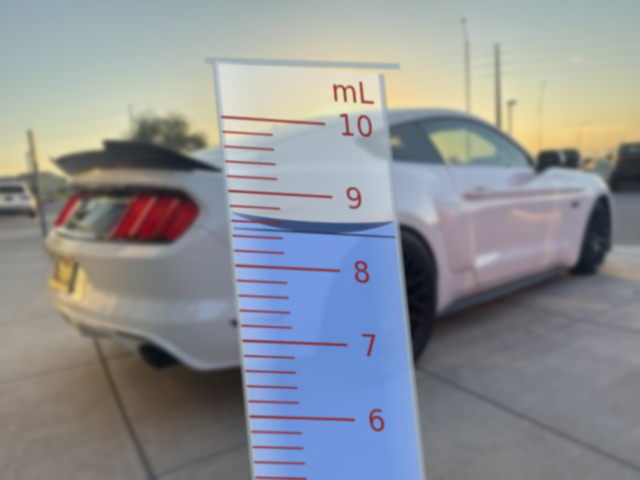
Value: 8.5,mL
